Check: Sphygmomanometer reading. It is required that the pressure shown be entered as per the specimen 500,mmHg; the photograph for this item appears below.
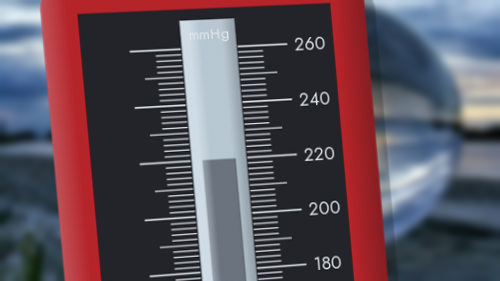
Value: 220,mmHg
